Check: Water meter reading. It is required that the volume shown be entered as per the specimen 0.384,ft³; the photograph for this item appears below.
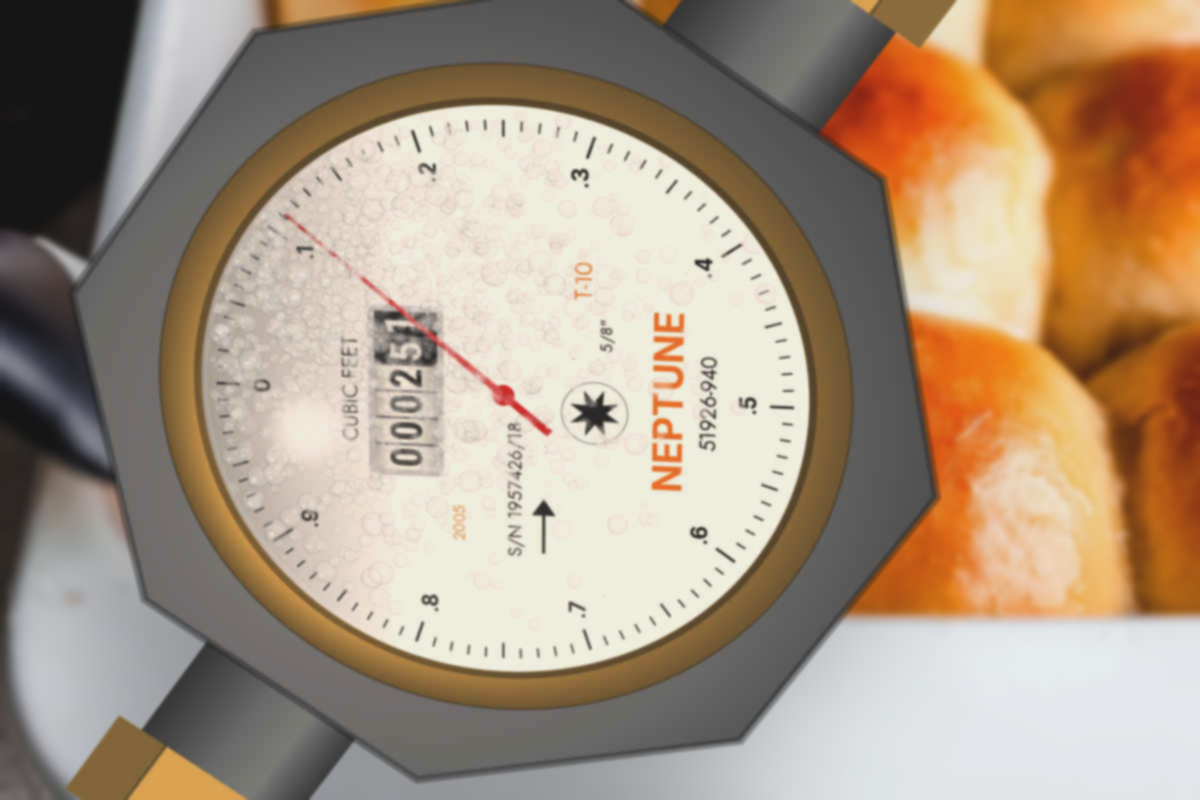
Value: 251.11,ft³
